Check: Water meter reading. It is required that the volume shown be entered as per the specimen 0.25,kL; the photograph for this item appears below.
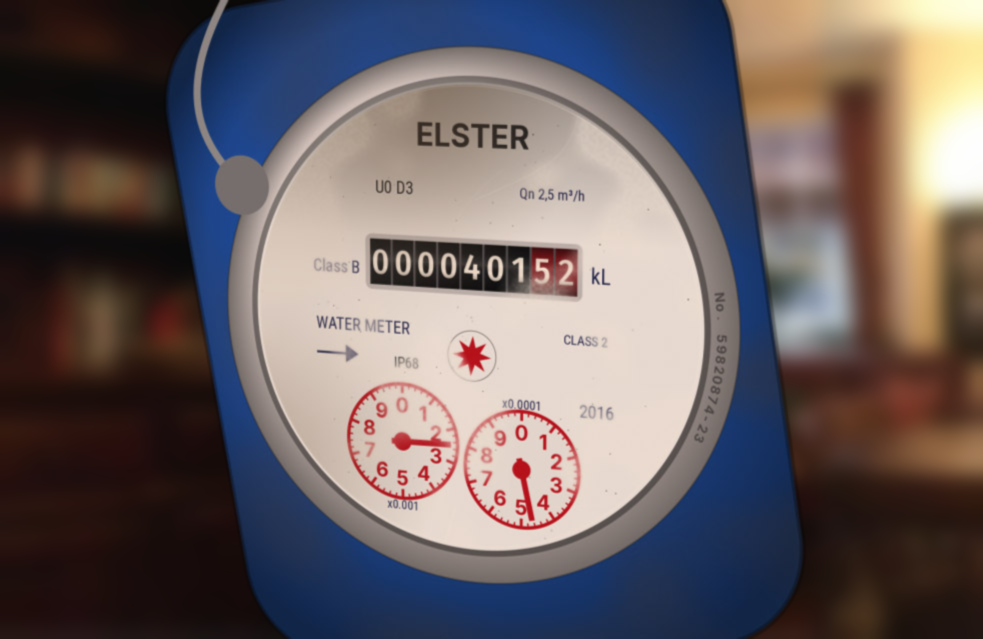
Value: 401.5224,kL
